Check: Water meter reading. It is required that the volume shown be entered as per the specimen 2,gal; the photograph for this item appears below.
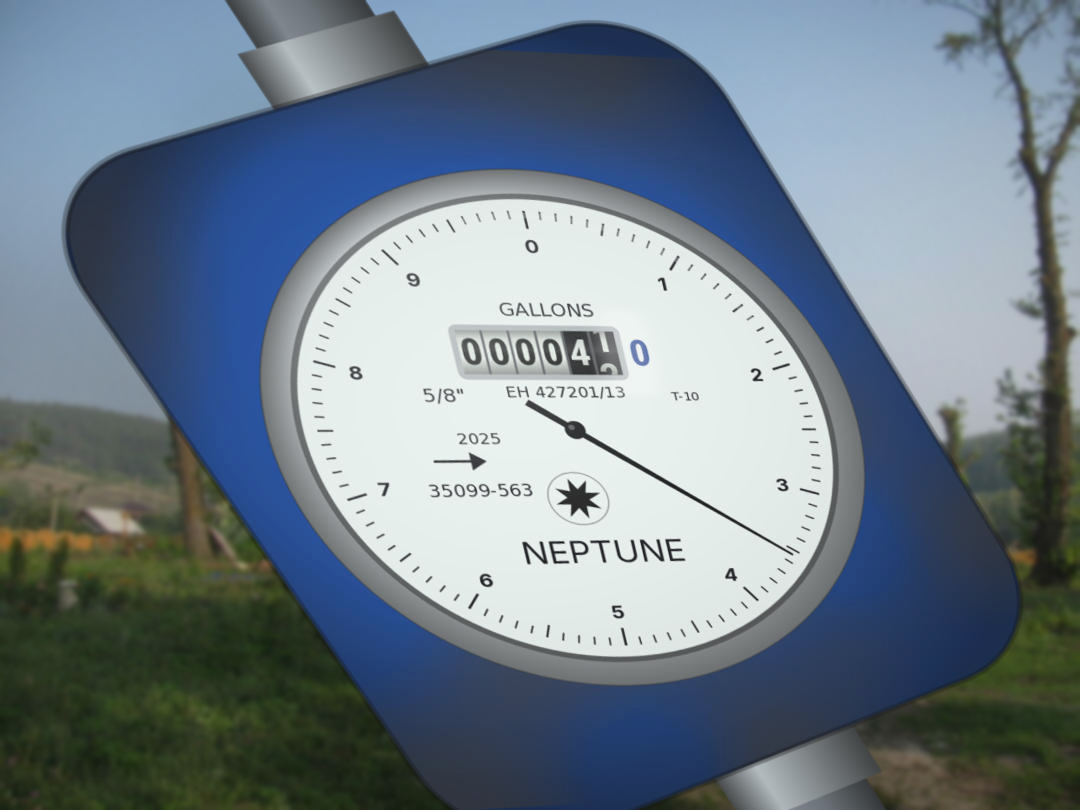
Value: 413.5,gal
